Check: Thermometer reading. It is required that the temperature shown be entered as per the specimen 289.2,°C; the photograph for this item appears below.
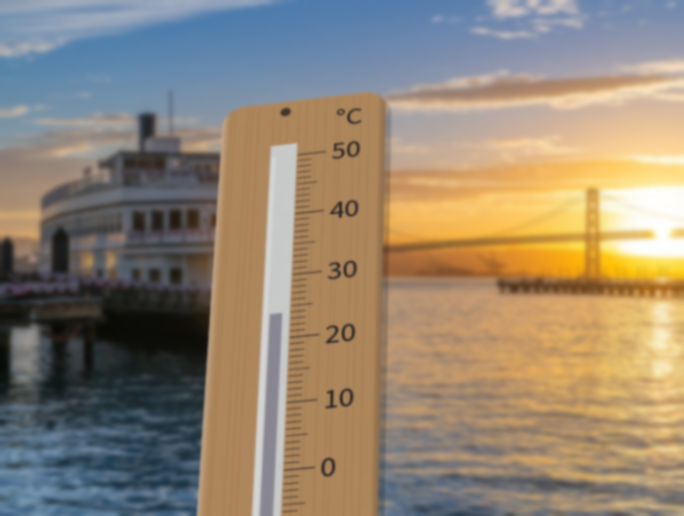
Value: 24,°C
